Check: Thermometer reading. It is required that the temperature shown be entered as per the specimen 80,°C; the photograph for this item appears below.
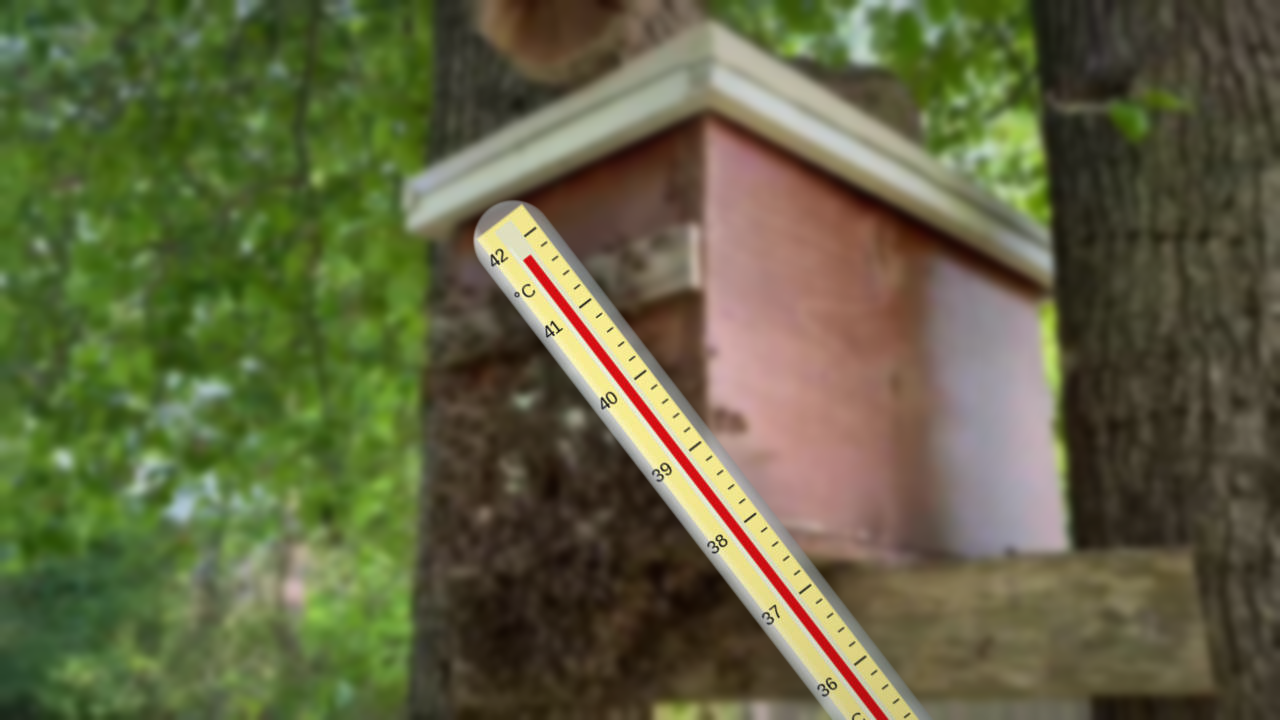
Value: 41.8,°C
